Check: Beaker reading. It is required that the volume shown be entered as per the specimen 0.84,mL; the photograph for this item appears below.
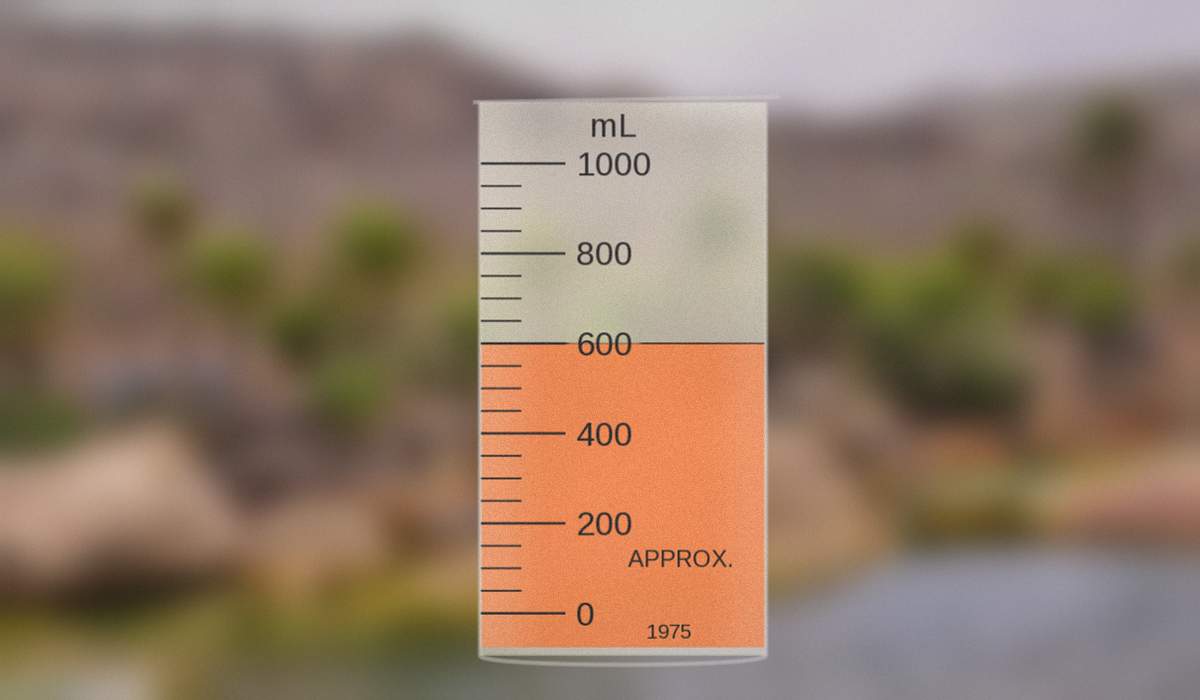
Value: 600,mL
